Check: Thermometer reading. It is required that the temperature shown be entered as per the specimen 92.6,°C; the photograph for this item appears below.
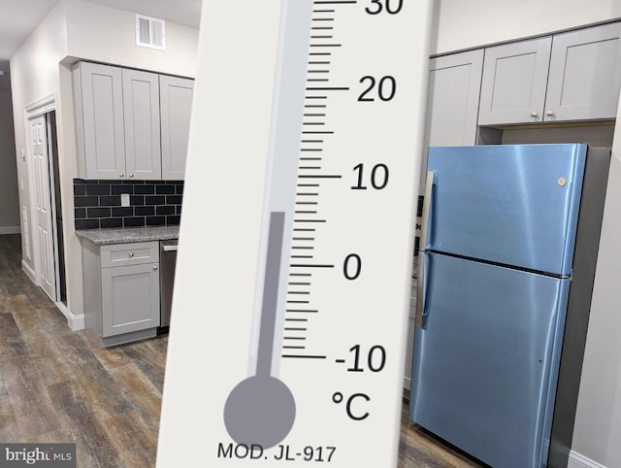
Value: 6,°C
